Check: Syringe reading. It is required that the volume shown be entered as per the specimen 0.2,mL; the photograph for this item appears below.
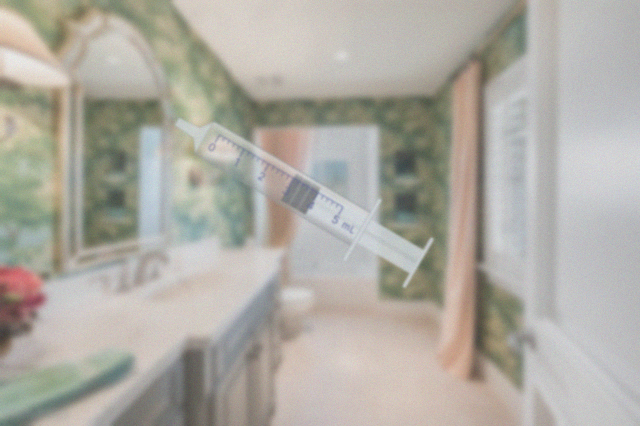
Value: 3,mL
